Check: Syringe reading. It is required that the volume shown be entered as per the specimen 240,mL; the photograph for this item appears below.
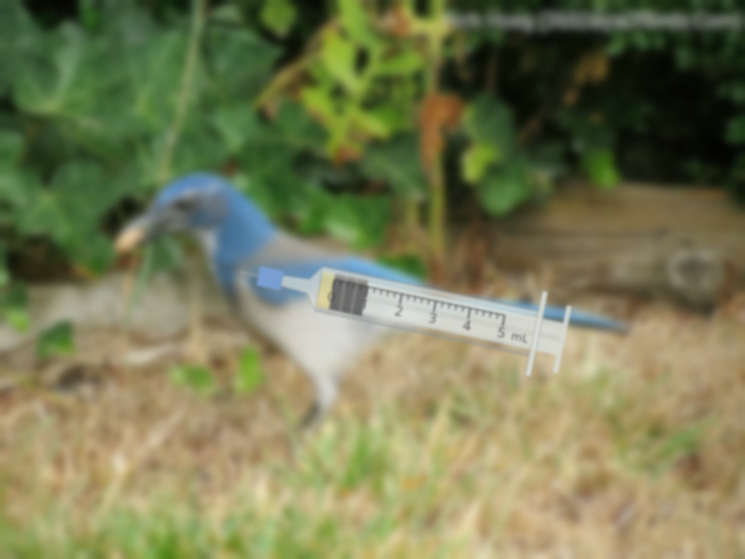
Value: 0,mL
